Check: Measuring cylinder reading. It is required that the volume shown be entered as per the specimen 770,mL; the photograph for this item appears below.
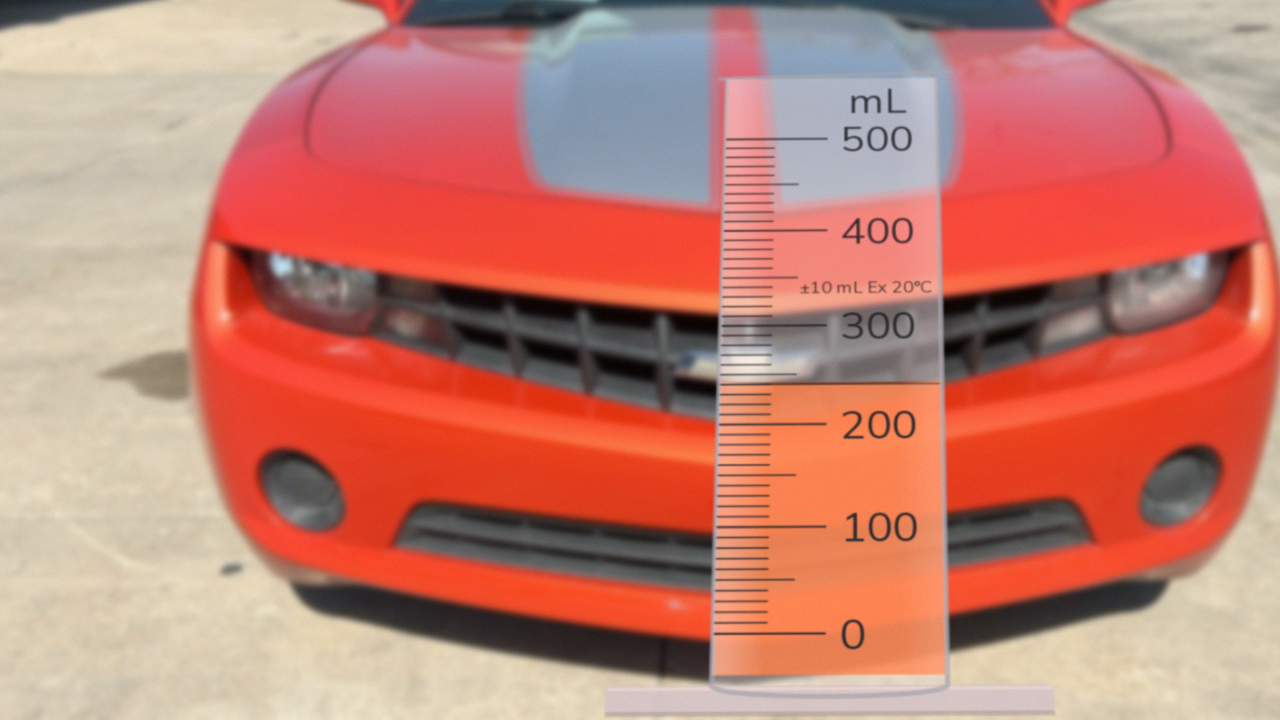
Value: 240,mL
